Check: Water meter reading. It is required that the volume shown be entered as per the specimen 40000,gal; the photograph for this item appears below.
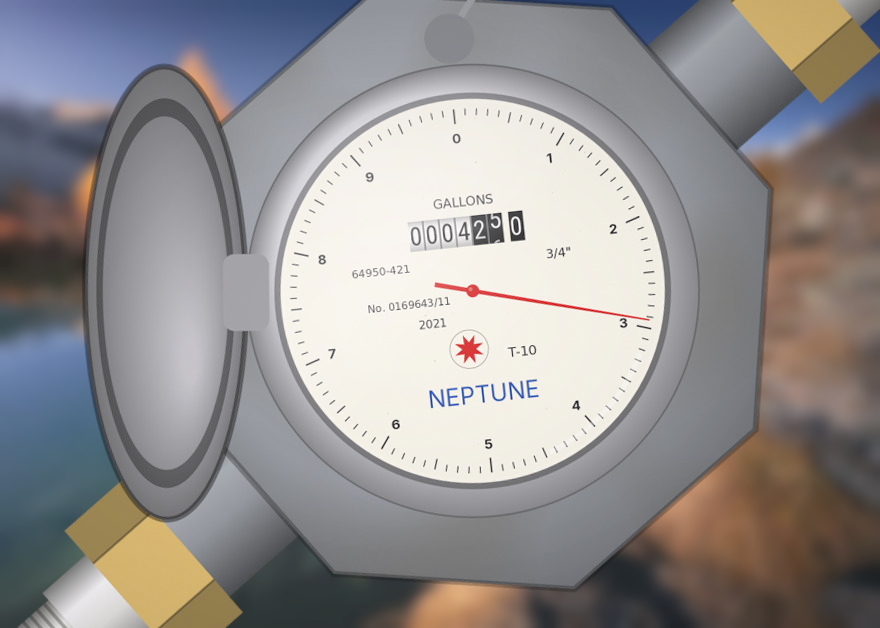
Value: 4252.9,gal
